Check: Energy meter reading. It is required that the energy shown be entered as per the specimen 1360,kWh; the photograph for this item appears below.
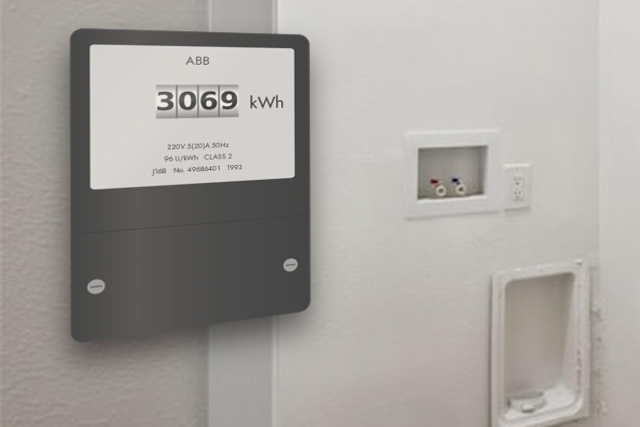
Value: 3069,kWh
